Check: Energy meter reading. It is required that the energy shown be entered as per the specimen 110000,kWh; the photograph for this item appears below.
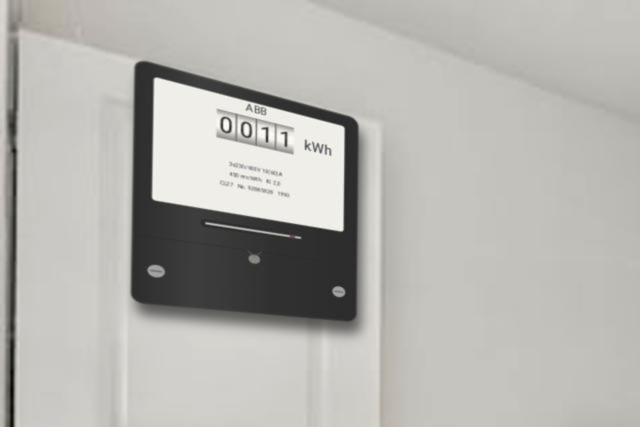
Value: 11,kWh
